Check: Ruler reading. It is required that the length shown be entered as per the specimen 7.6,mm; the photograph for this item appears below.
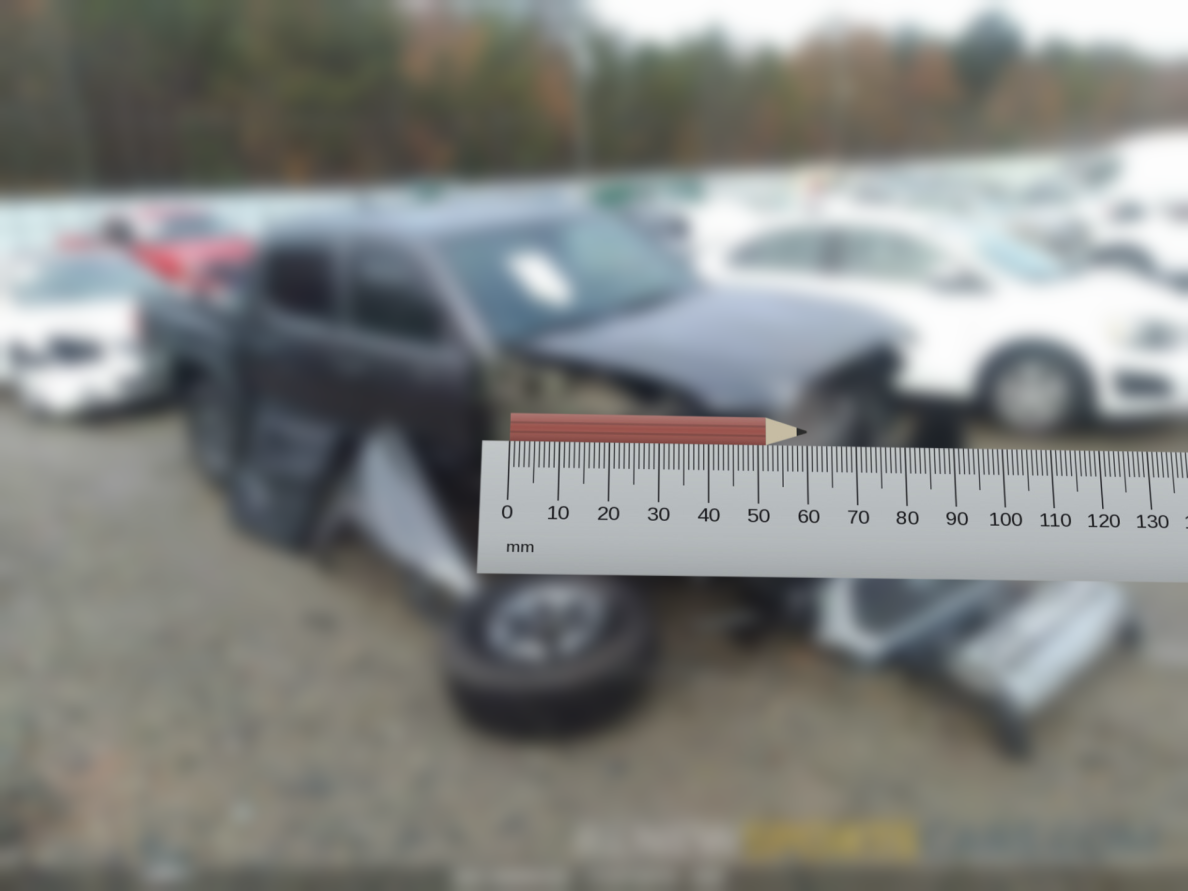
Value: 60,mm
